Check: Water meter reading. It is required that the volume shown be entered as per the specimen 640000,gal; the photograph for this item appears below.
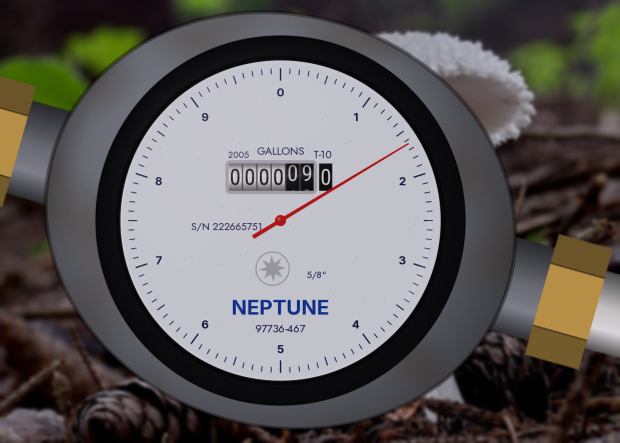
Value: 91.6,gal
